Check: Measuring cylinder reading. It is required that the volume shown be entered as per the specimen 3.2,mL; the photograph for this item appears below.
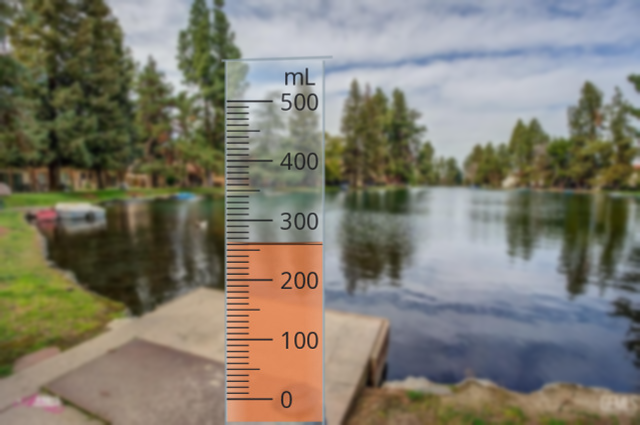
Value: 260,mL
